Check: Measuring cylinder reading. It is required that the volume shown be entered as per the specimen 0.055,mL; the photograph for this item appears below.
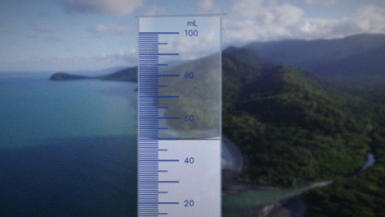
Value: 50,mL
